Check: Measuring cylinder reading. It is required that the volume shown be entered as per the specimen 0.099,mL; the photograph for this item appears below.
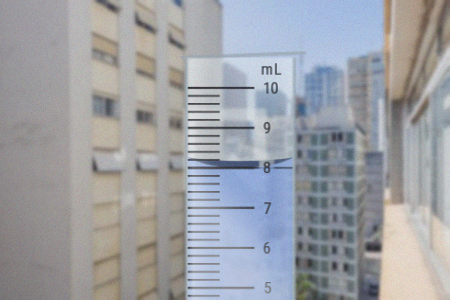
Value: 8,mL
